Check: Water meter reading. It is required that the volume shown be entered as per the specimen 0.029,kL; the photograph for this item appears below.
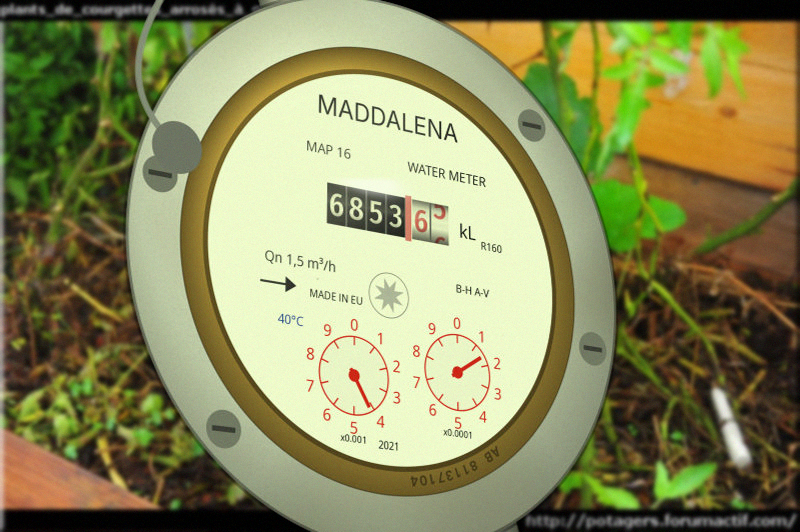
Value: 6853.6541,kL
